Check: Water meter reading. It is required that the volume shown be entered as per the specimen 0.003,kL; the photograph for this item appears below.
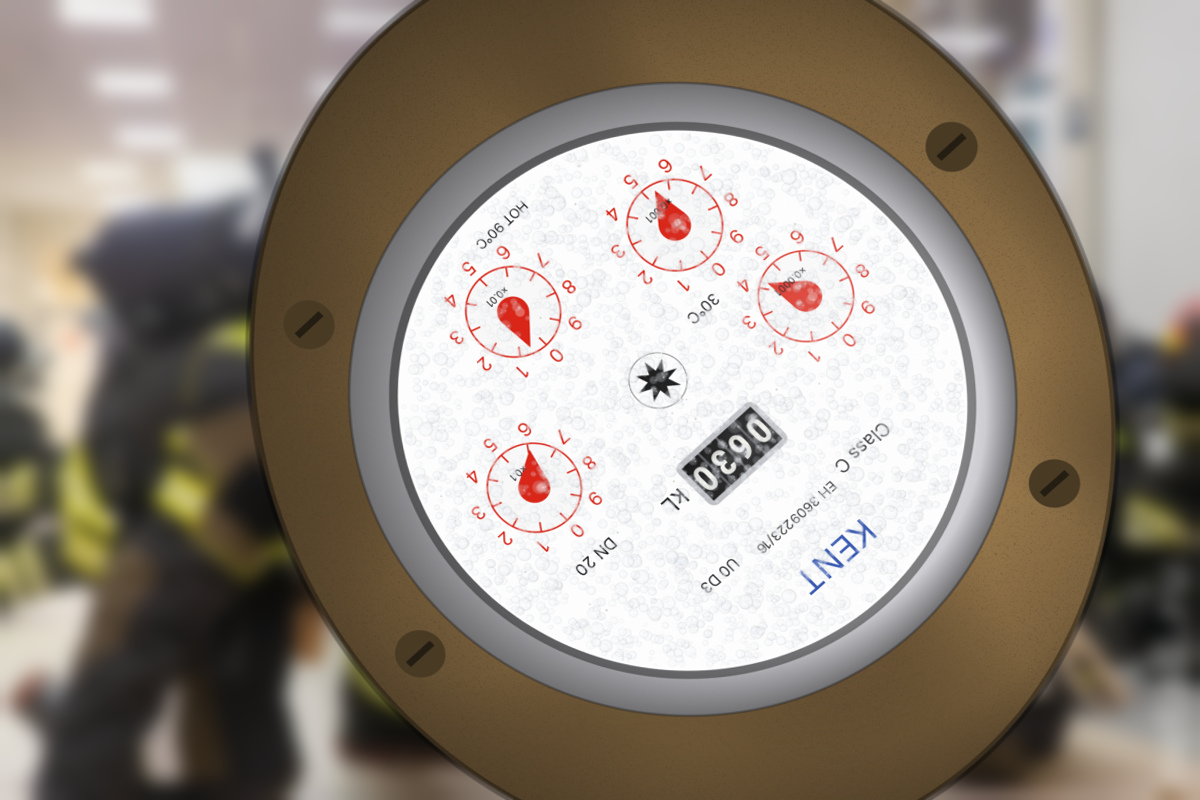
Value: 630.6054,kL
